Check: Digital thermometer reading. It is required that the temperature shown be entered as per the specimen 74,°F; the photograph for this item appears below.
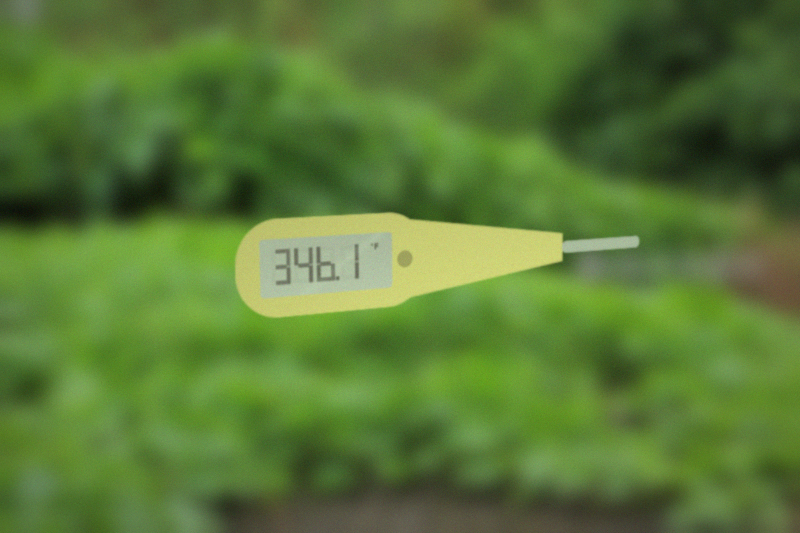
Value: 346.1,°F
